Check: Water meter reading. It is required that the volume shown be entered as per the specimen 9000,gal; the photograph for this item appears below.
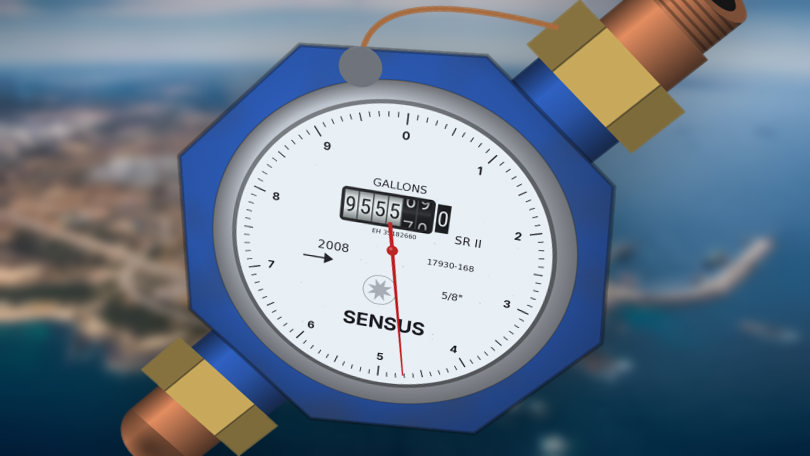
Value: 9555694.7,gal
